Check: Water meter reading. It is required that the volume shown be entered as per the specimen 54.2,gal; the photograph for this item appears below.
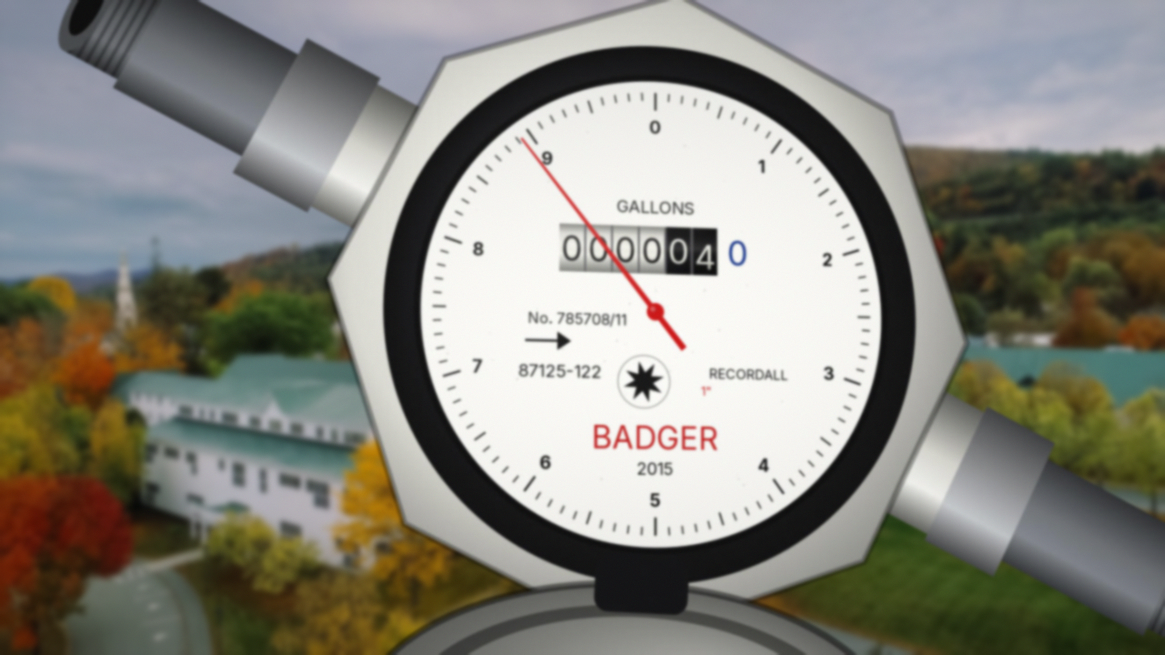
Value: 38.9,gal
